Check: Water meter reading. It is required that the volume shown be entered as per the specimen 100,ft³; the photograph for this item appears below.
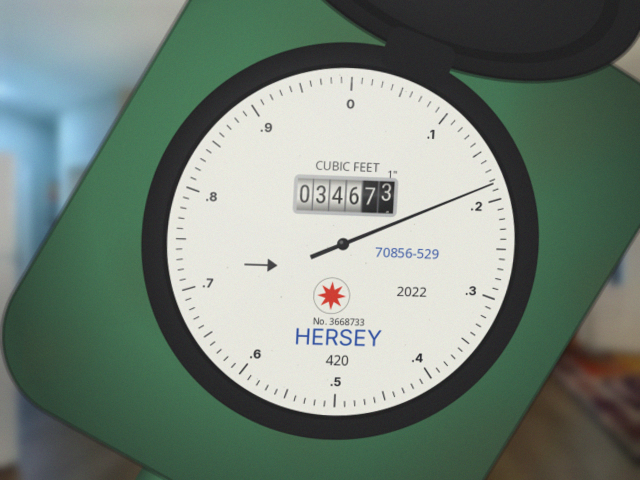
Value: 34673.18,ft³
